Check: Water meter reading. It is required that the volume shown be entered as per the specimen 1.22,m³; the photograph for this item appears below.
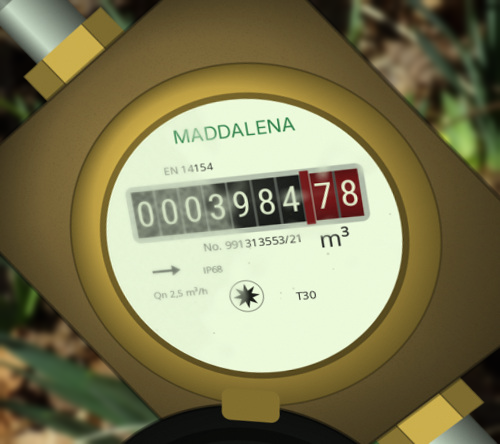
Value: 3984.78,m³
